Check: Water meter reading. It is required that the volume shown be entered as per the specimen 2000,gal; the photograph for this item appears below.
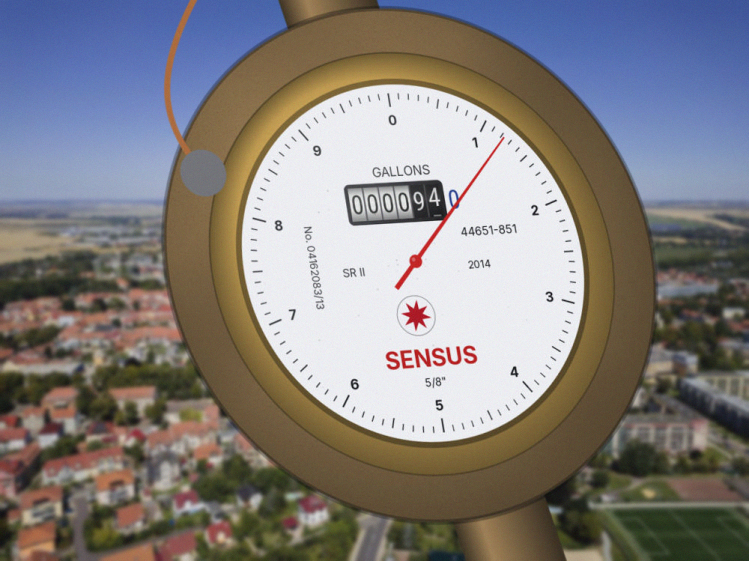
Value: 941.2,gal
